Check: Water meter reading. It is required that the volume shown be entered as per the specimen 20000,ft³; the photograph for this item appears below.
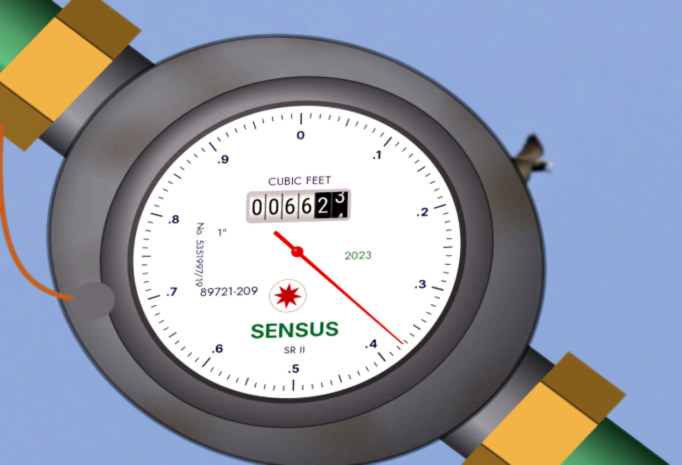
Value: 6623.37,ft³
